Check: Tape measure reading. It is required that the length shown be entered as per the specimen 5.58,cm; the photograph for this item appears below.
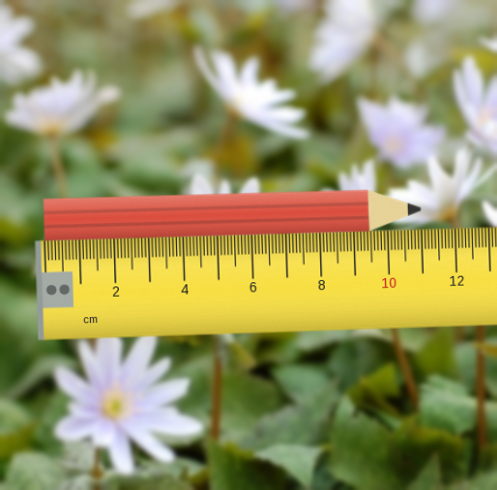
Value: 11,cm
